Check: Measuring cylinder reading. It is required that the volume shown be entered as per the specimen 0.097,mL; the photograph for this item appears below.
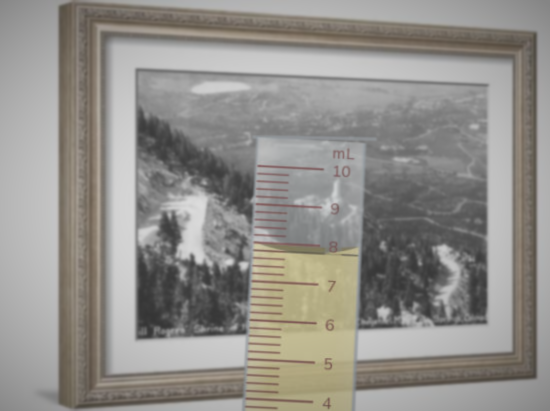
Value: 7.8,mL
